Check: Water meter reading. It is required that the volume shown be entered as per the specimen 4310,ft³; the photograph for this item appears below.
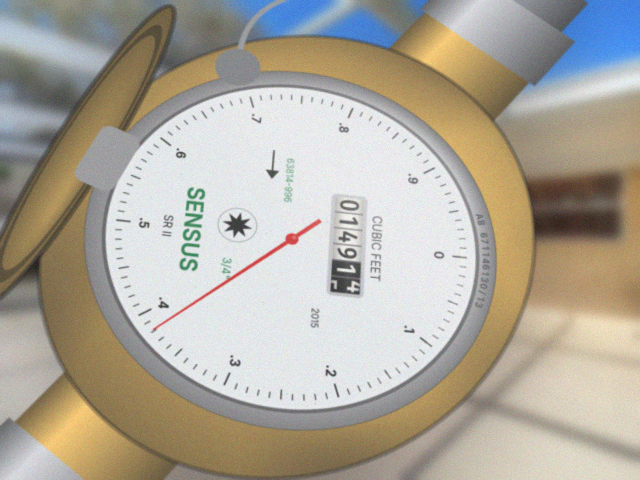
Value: 14914.38,ft³
